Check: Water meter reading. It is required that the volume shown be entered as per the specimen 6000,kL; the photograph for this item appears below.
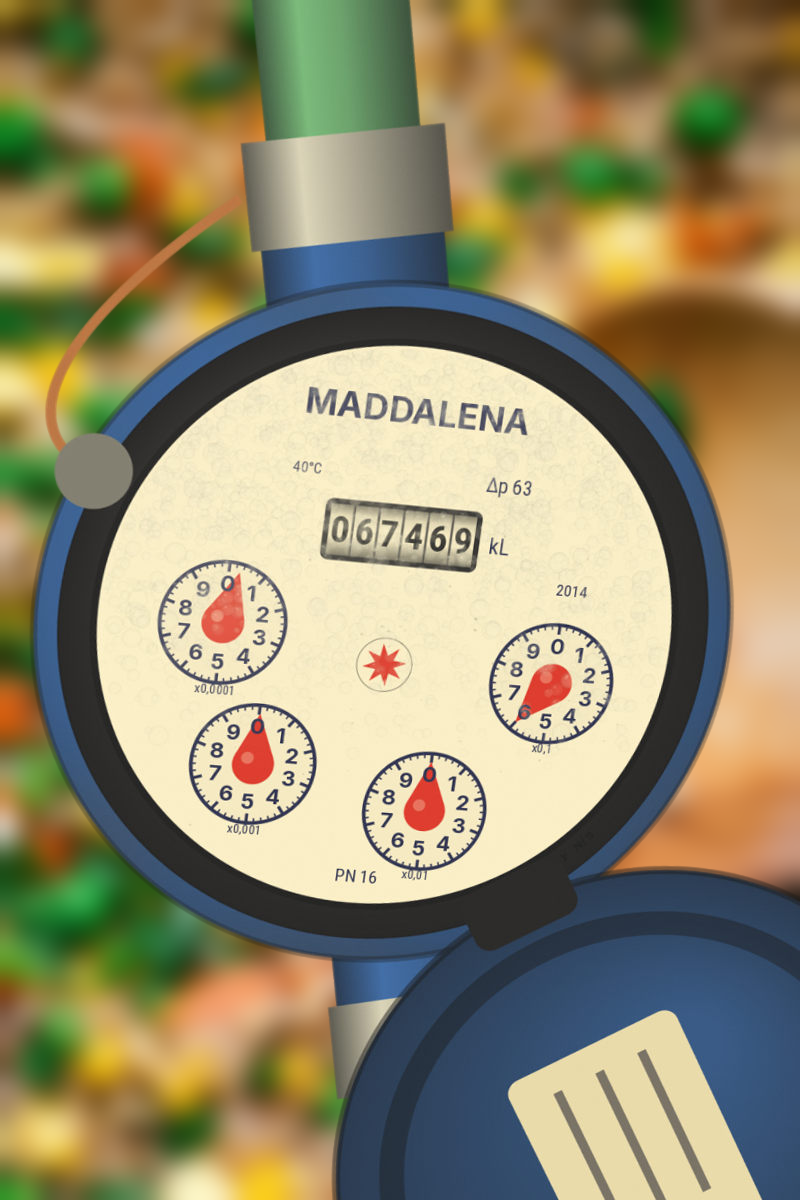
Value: 67469.6000,kL
